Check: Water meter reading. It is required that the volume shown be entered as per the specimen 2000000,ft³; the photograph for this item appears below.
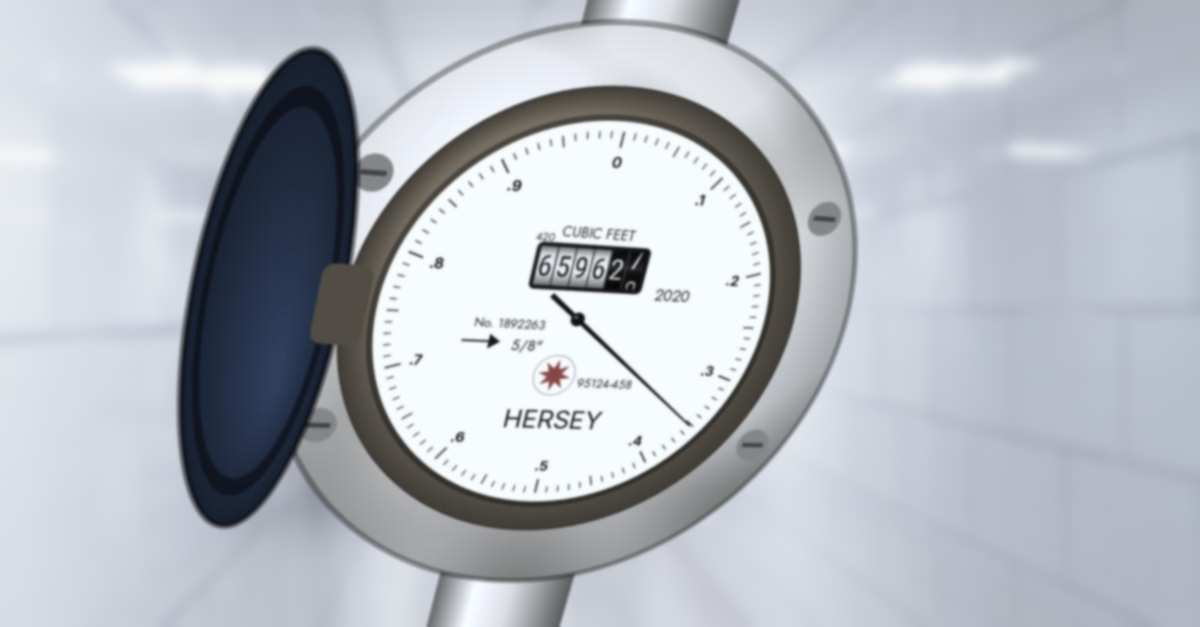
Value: 659627.35,ft³
